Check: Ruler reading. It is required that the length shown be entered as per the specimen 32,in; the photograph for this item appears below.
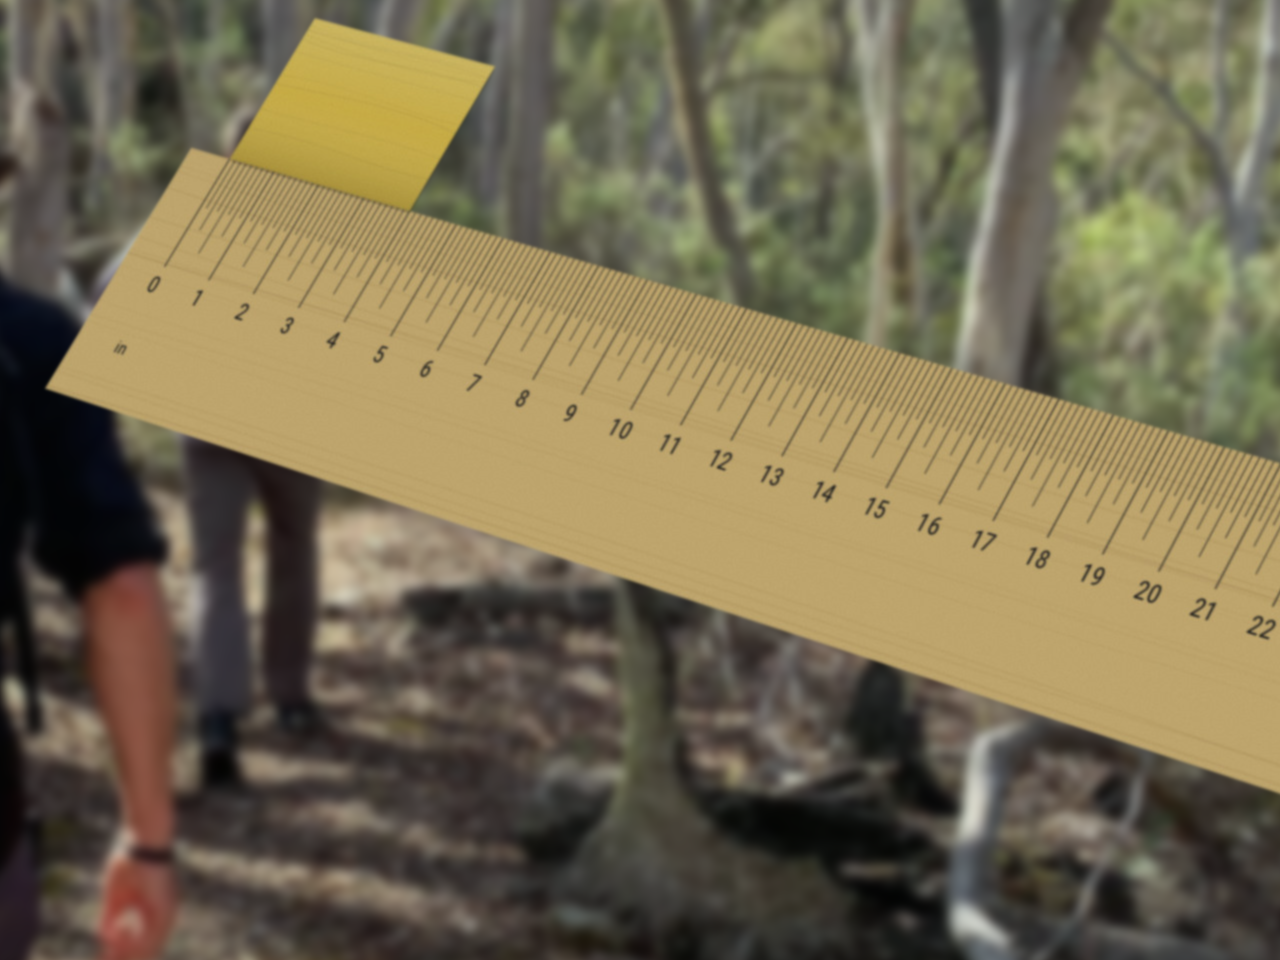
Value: 4,in
